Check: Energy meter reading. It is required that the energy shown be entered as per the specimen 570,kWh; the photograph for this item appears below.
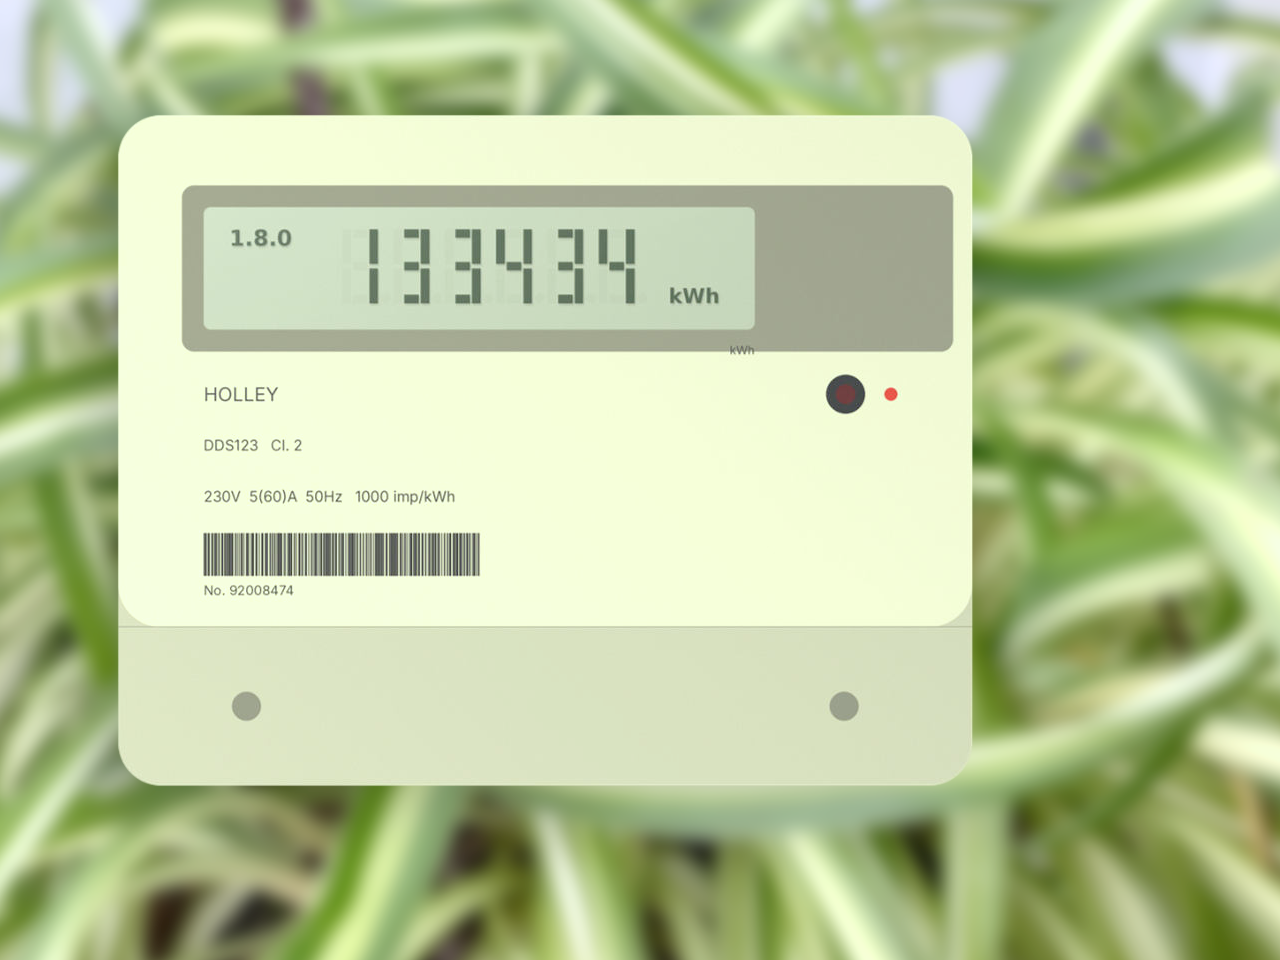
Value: 133434,kWh
